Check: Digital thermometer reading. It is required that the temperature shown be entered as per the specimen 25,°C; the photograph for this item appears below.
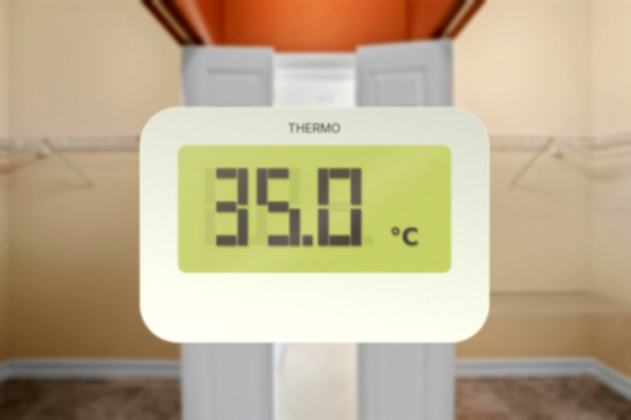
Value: 35.0,°C
